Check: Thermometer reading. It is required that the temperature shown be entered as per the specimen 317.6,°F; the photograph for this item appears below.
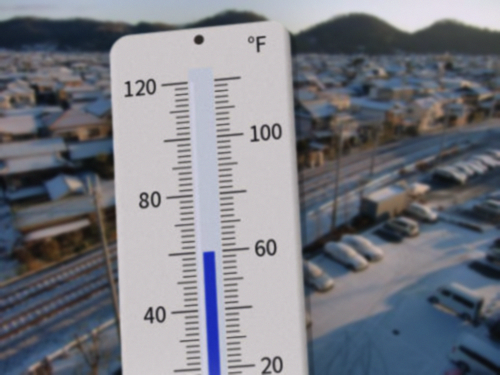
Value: 60,°F
